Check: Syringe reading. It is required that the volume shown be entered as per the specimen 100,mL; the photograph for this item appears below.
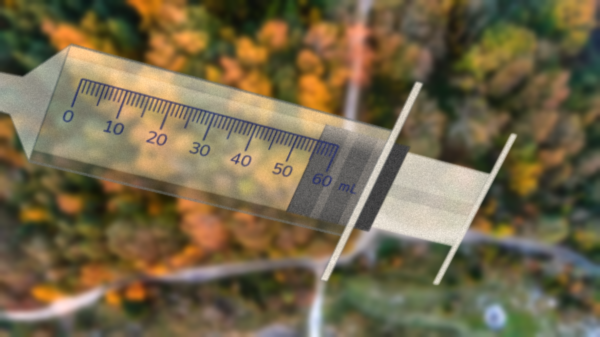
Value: 55,mL
